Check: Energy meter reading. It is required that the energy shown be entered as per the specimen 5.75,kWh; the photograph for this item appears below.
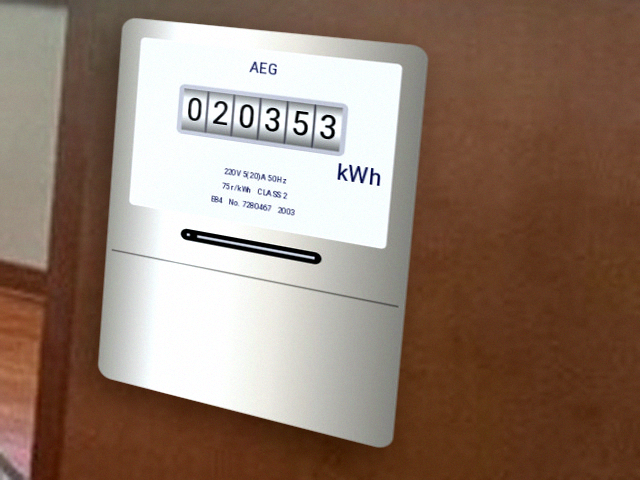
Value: 20353,kWh
